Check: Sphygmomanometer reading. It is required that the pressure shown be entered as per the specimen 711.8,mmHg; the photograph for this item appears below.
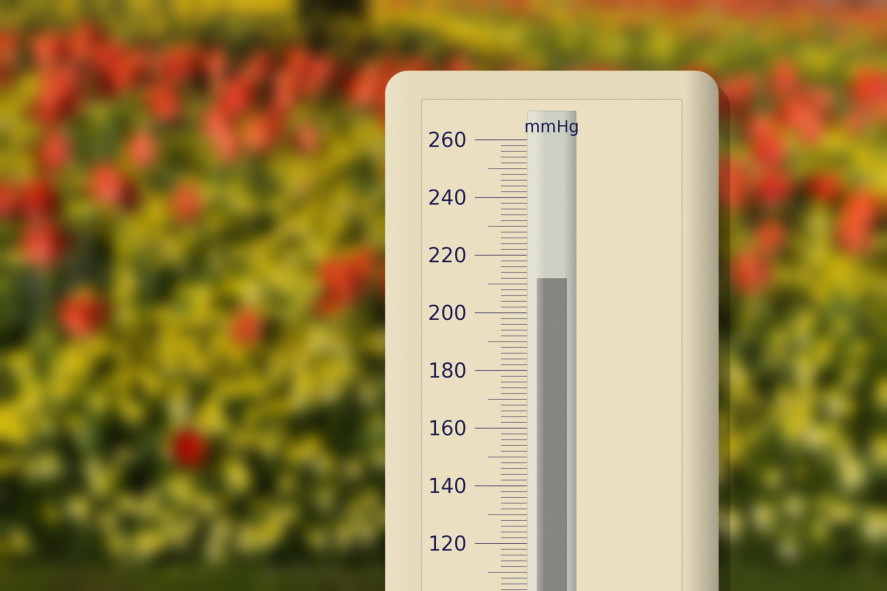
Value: 212,mmHg
